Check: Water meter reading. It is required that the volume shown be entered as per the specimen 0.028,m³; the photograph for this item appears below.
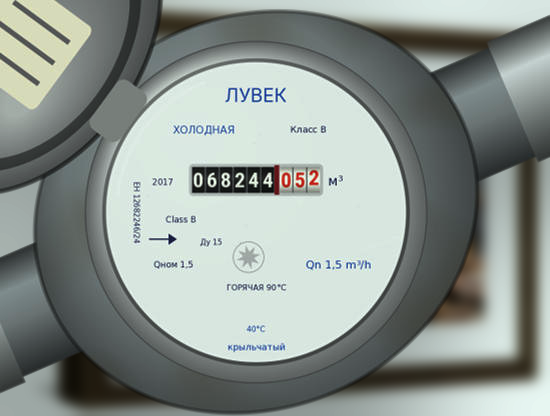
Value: 68244.052,m³
